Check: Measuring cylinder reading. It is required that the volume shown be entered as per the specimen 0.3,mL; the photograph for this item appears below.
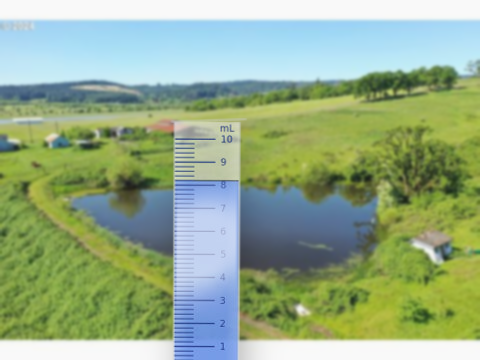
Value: 8.2,mL
